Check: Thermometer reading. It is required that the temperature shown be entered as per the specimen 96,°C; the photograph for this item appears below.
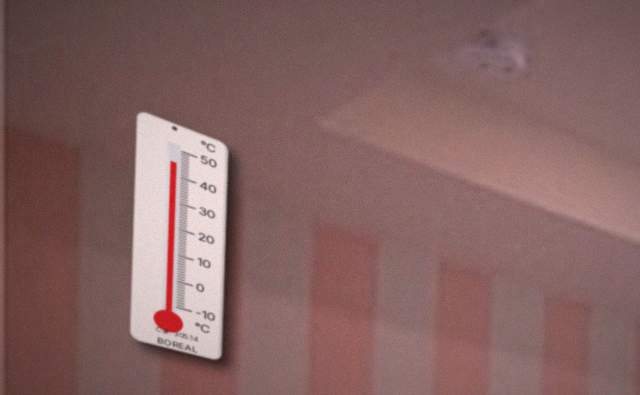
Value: 45,°C
